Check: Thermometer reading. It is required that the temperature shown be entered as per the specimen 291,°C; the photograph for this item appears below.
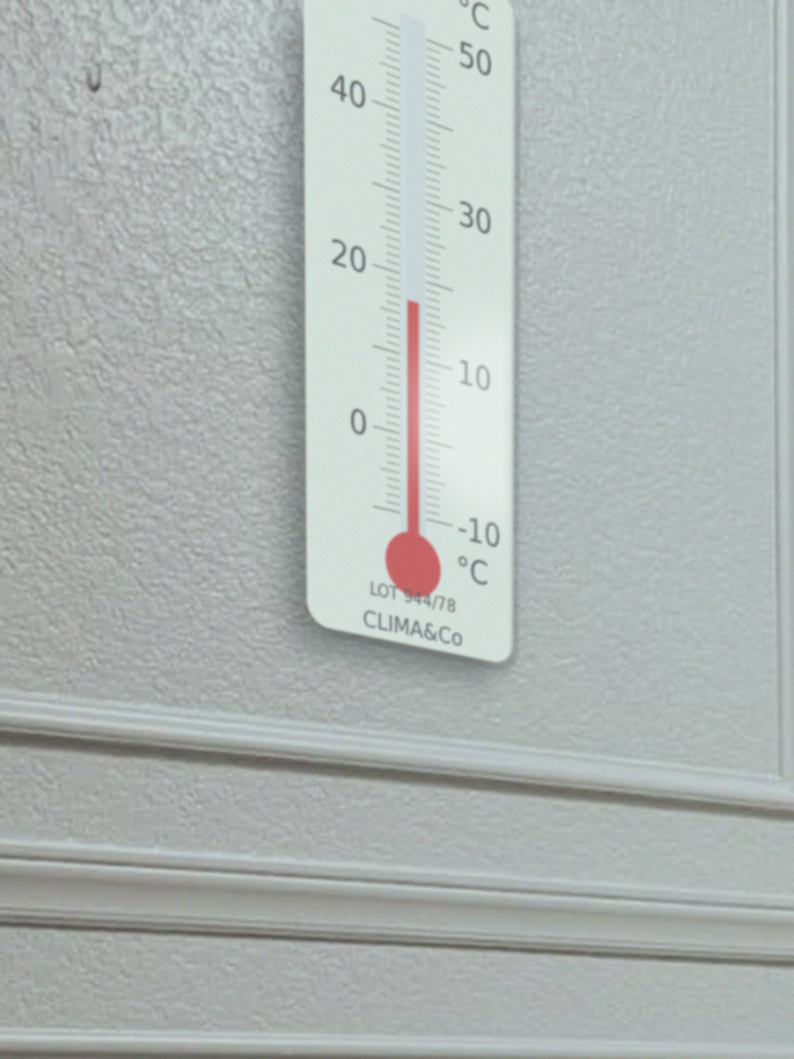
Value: 17,°C
